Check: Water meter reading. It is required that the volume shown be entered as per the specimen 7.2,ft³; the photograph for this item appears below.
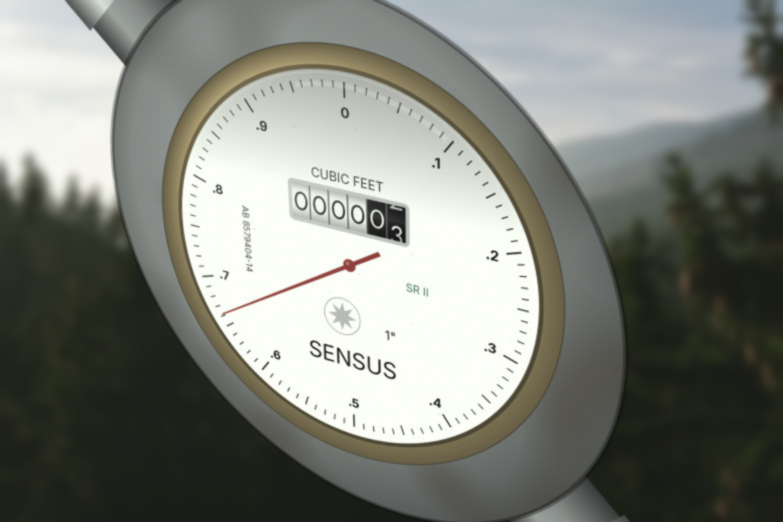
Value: 2.66,ft³
